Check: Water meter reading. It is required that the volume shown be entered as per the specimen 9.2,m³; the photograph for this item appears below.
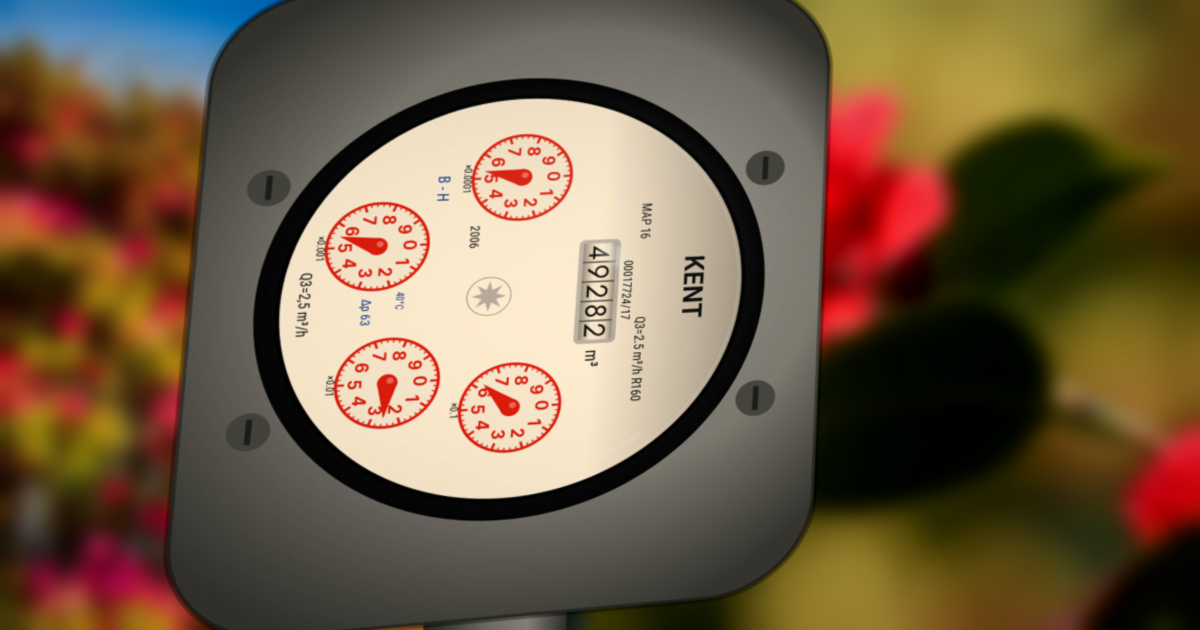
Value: 49282.6255,m³
